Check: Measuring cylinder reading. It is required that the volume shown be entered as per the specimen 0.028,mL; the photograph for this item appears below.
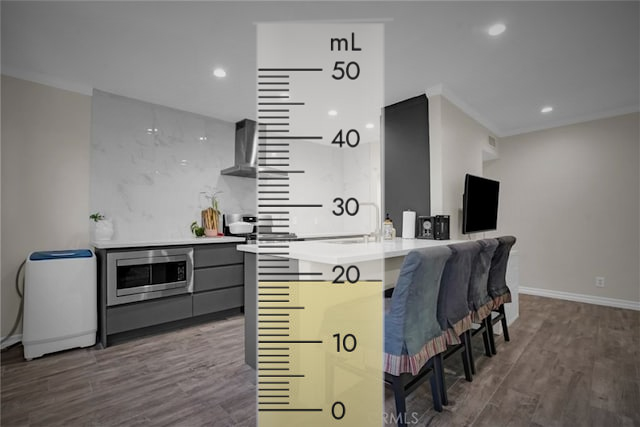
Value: 19,mL
